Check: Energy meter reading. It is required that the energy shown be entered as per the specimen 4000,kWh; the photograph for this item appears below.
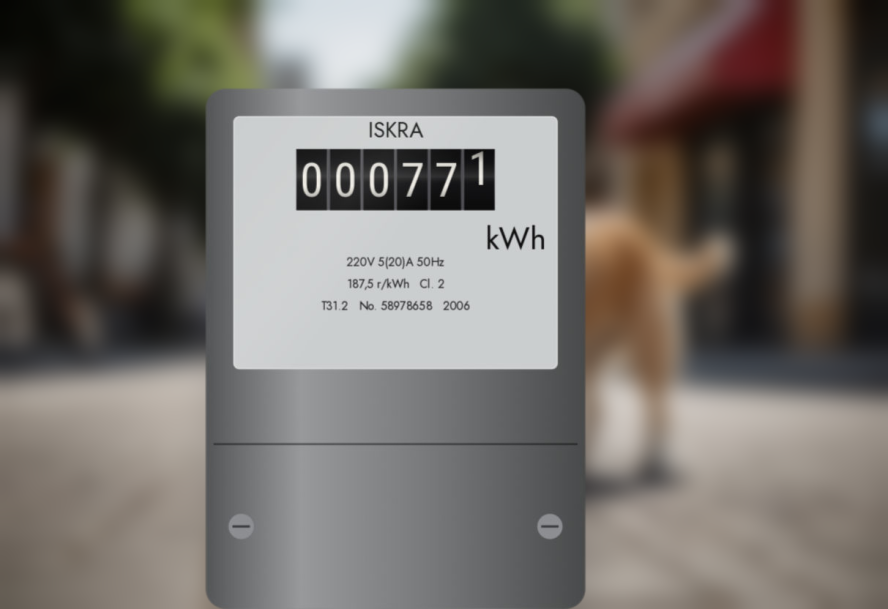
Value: 771,kWh
